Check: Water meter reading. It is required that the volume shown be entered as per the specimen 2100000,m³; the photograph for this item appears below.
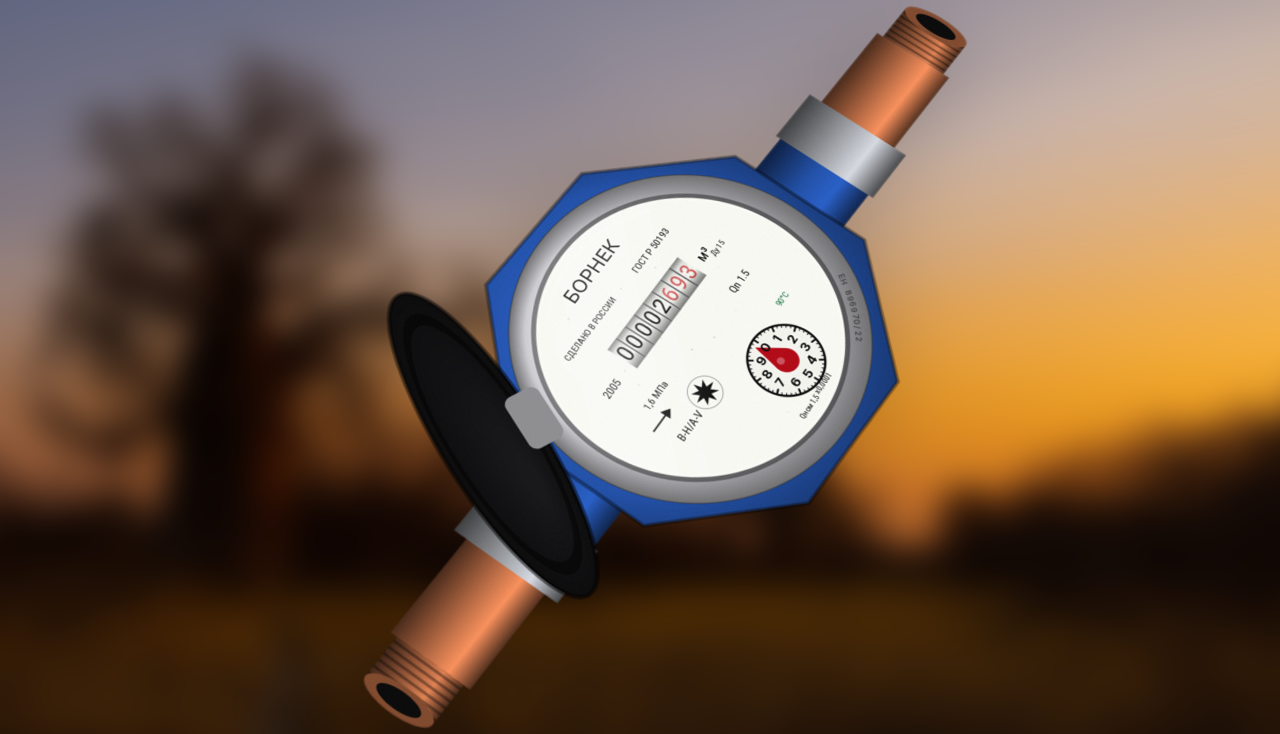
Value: 2.6929,m³
